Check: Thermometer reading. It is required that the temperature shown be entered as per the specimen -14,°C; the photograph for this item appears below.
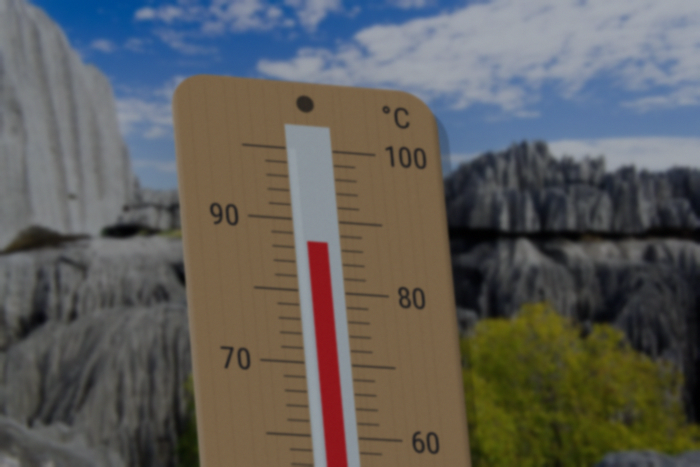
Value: 87,°C
